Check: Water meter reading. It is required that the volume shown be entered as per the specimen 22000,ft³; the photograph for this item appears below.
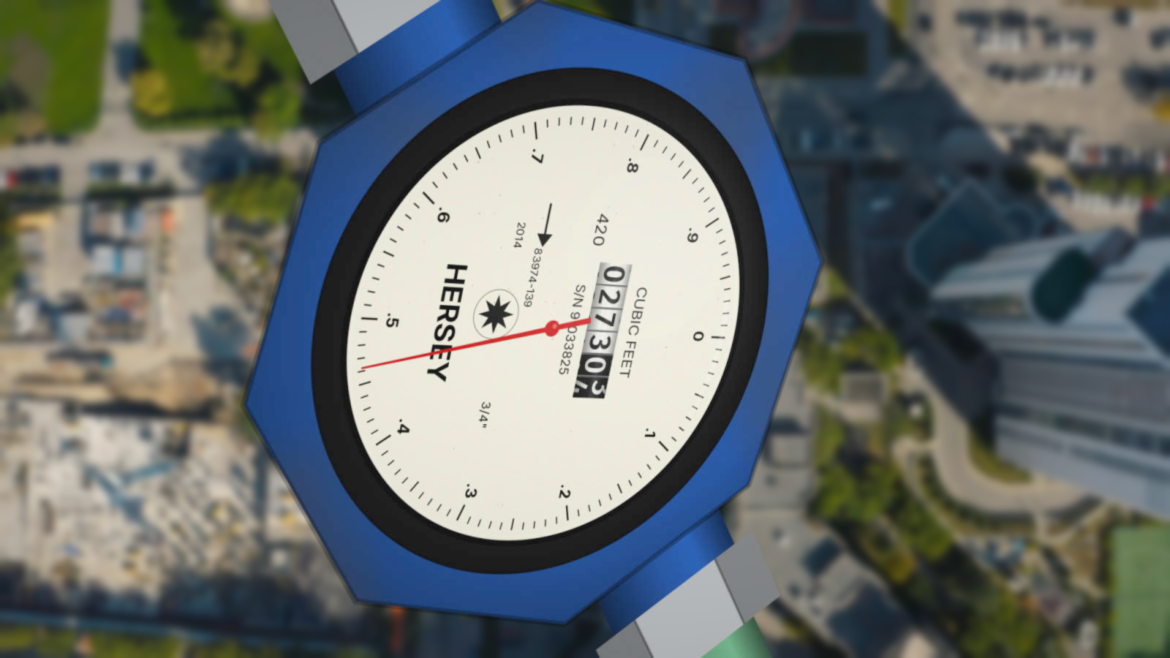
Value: 27303.46,ft³
